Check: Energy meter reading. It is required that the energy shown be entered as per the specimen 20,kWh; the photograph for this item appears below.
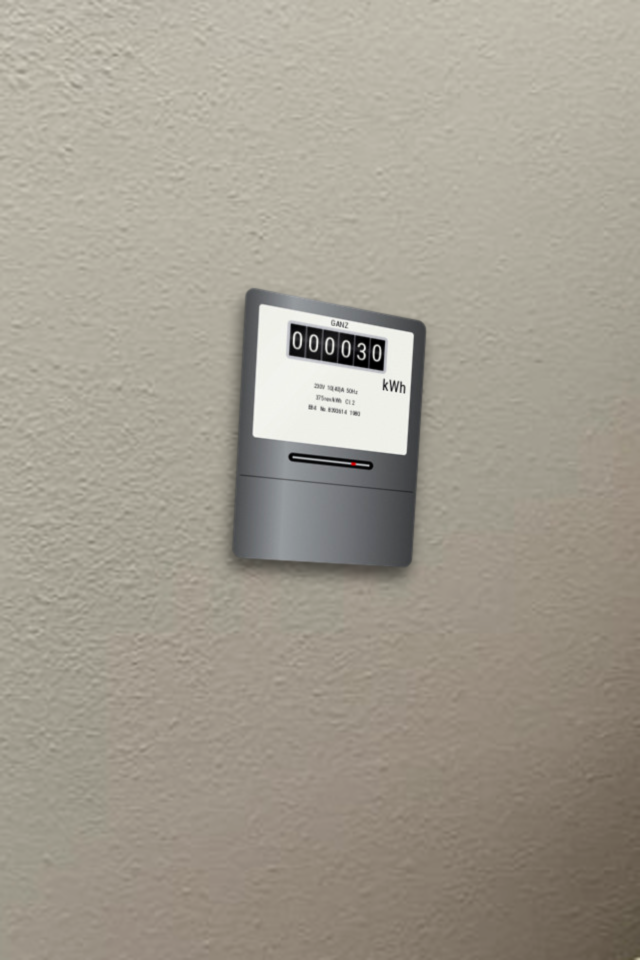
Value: 30,kWh
